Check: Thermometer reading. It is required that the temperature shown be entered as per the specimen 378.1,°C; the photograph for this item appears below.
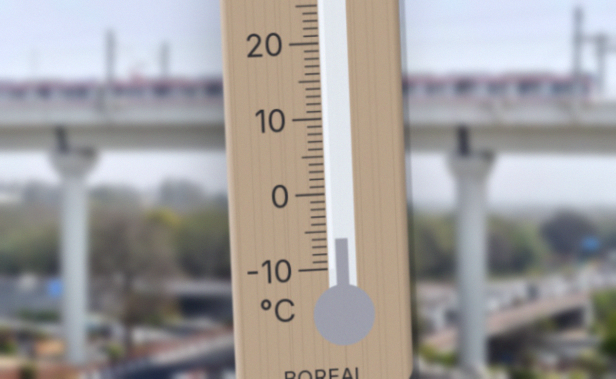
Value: -6,°C
